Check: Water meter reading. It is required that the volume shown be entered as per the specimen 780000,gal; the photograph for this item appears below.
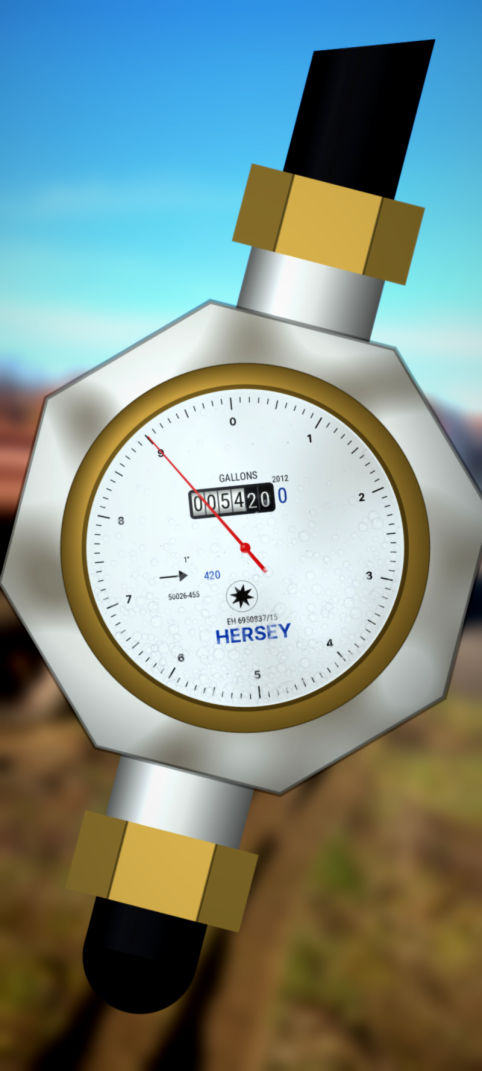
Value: 54199.0,gal
